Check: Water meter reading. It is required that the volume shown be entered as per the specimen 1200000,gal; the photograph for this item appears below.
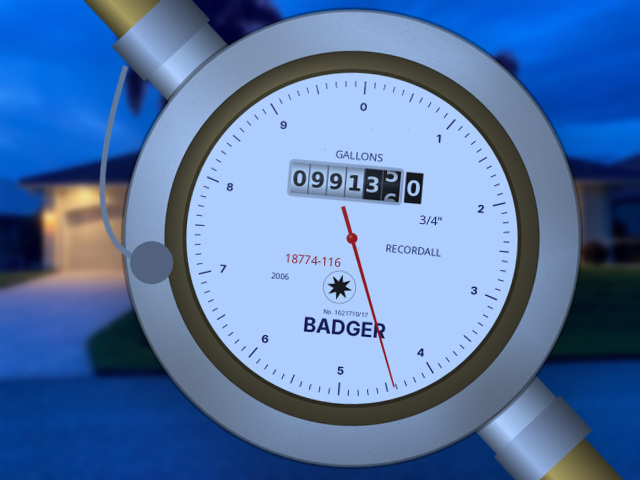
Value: 991354.4,gal
